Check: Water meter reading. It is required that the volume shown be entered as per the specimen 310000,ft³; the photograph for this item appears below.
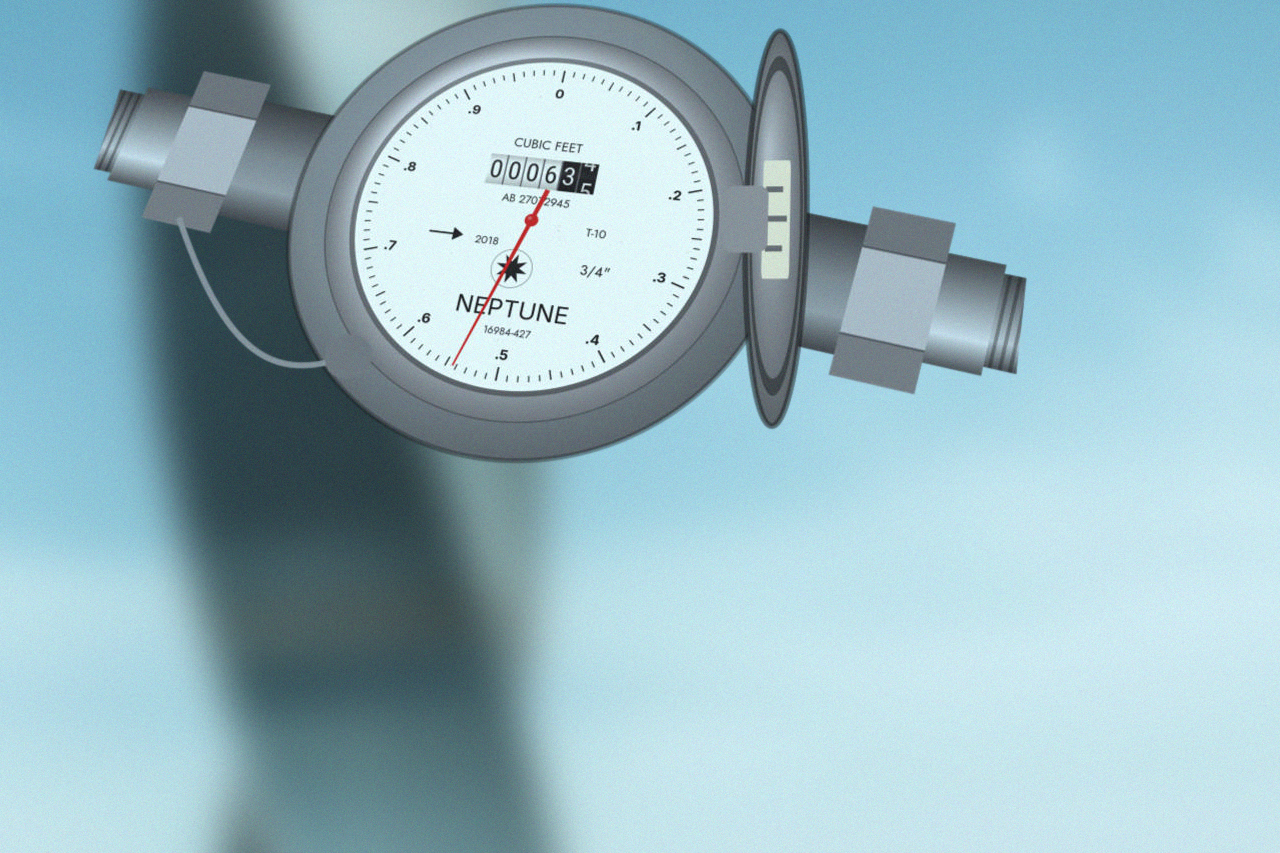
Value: 634.54,ft³
